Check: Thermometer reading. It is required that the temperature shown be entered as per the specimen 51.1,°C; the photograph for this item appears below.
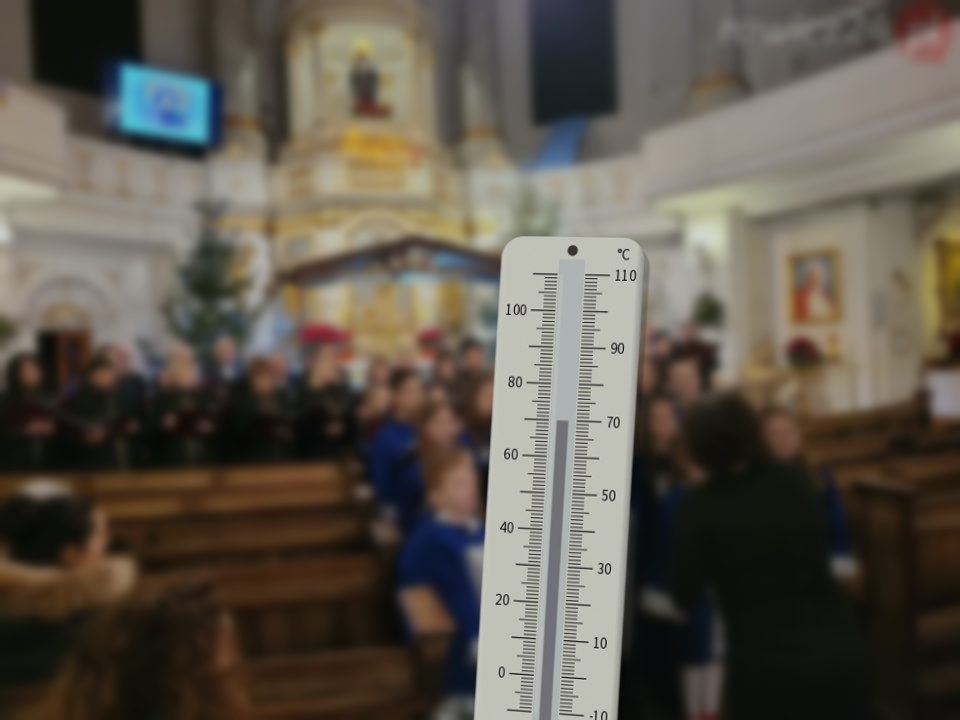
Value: 70,°C
